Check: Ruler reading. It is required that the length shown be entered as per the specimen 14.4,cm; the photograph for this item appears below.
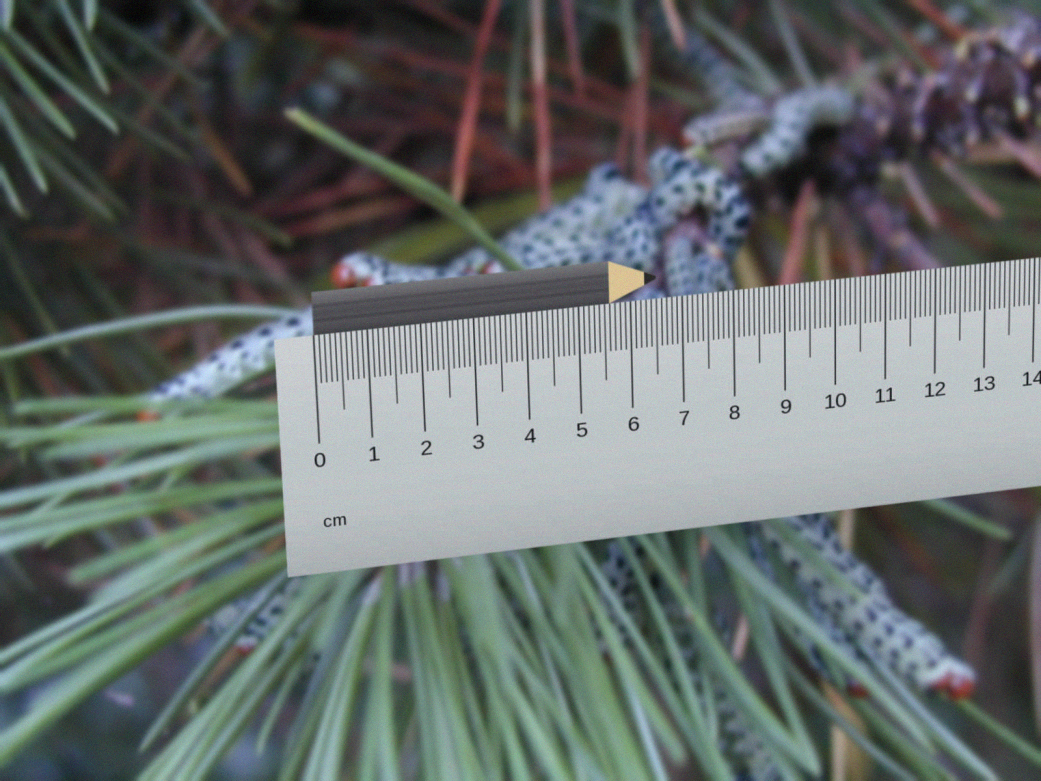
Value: 6.5,cm
